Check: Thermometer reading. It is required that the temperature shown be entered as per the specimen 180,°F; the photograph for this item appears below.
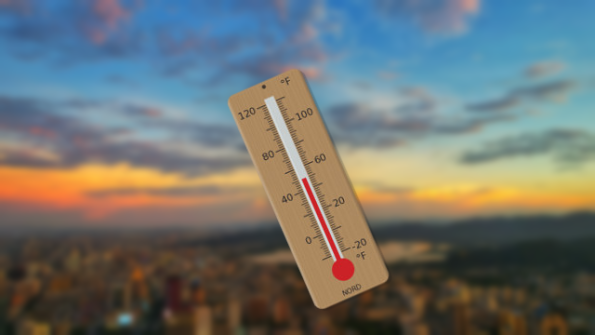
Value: 50,°F
